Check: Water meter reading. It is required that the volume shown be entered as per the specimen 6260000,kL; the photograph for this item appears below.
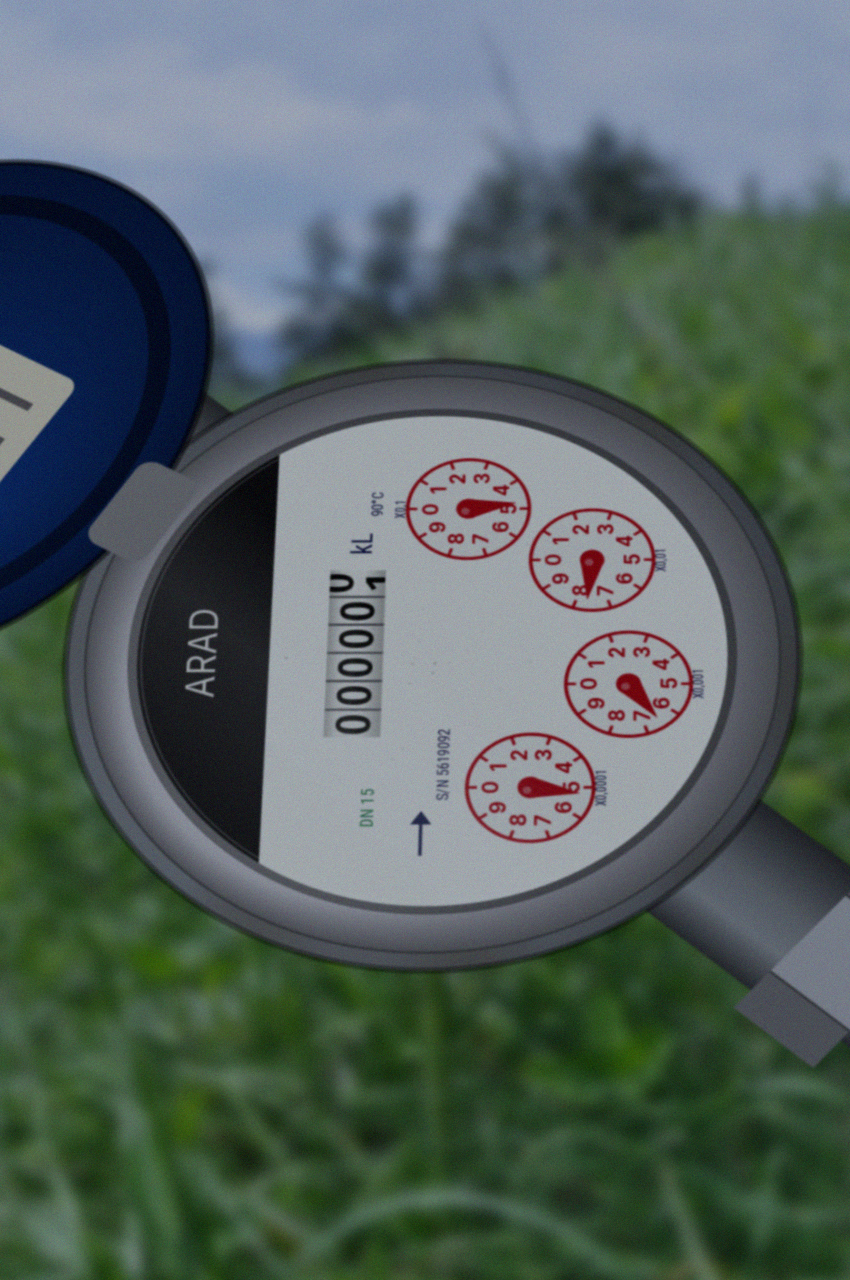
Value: 0.4765,kL
